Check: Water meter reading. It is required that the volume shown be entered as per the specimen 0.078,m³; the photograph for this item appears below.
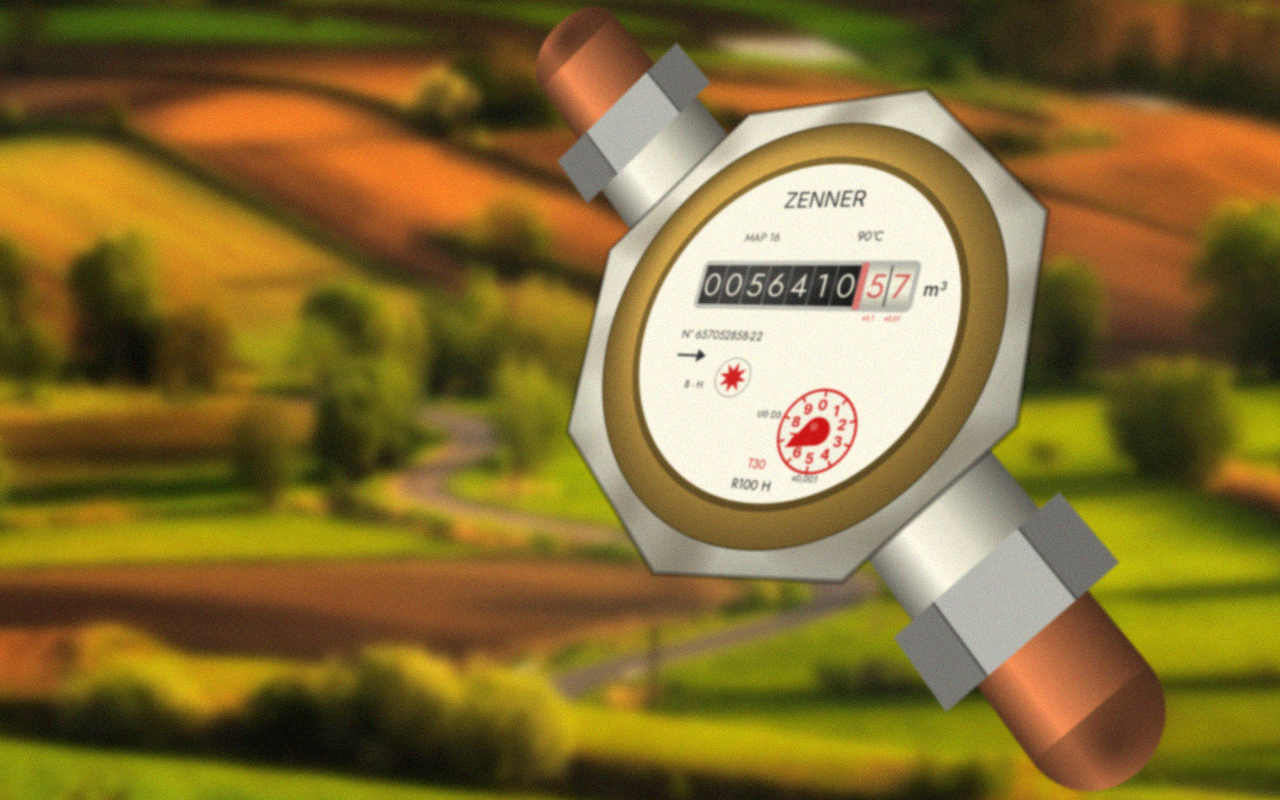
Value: 56410.576,m³
